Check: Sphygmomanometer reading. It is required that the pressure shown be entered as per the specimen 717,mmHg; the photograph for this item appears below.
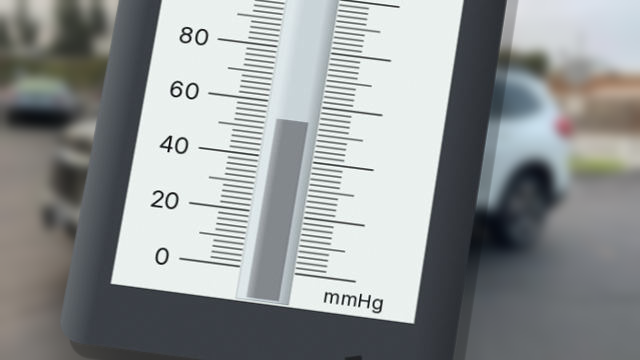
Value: 54,mmHg
